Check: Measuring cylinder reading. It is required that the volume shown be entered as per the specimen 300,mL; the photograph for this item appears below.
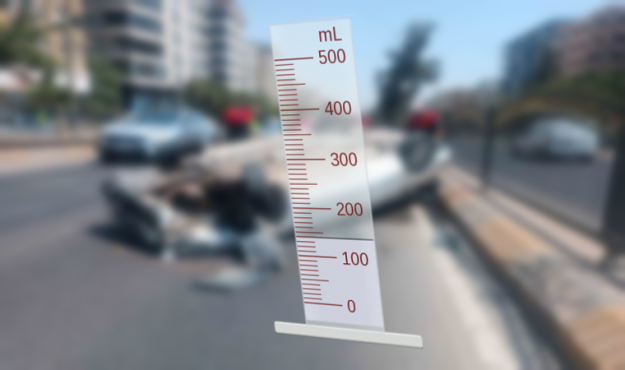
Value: 140,mL
